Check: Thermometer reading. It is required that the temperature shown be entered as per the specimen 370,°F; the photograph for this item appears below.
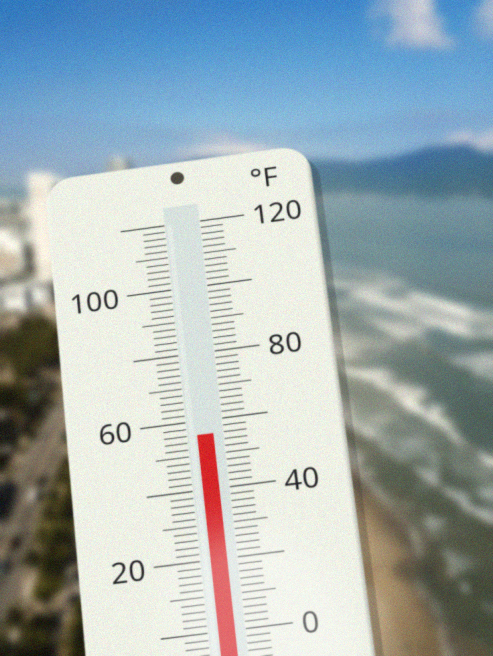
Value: 56,°F
